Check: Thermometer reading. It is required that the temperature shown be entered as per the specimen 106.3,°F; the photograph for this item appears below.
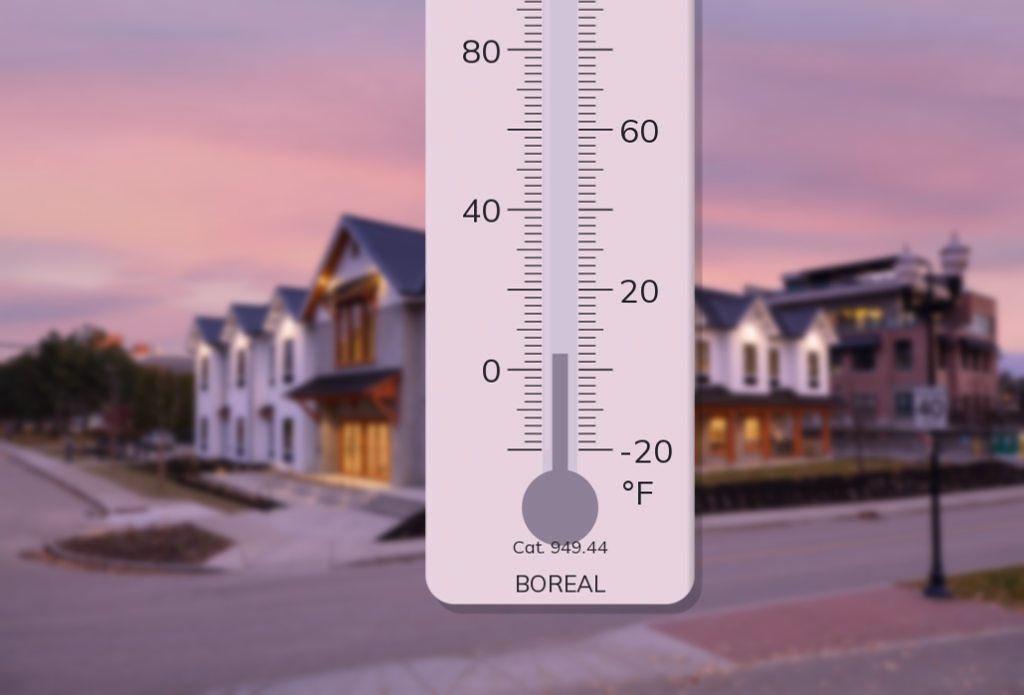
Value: 4,°F
